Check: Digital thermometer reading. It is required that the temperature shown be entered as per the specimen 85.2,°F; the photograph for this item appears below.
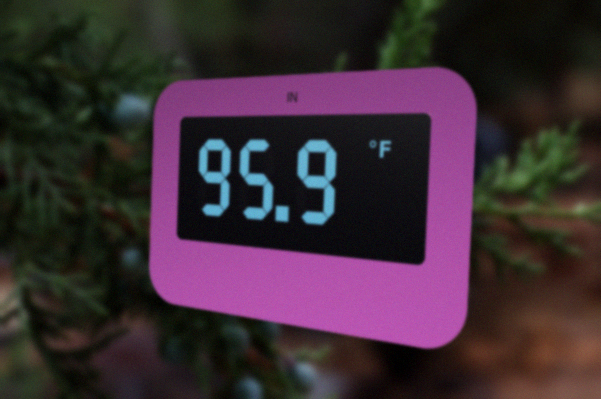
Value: 95.9,°F
